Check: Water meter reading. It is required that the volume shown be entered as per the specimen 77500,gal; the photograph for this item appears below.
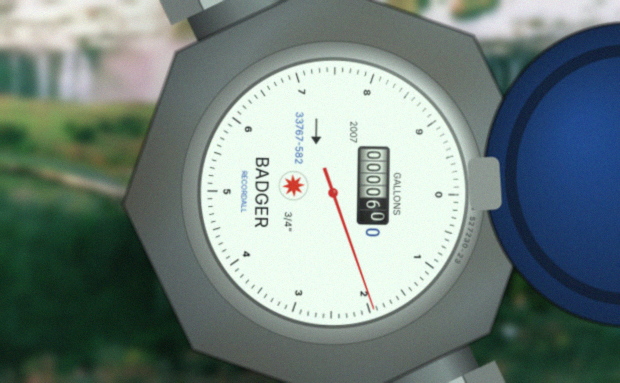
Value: 601.9,gal
